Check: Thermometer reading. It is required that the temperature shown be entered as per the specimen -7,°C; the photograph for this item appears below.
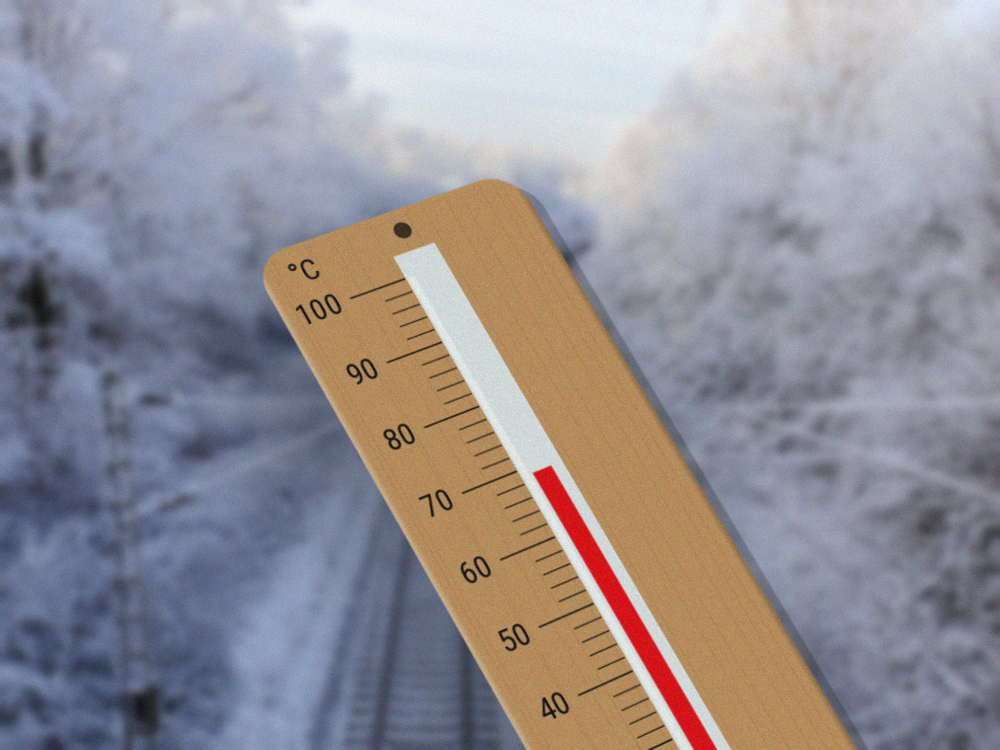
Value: 69,°C
